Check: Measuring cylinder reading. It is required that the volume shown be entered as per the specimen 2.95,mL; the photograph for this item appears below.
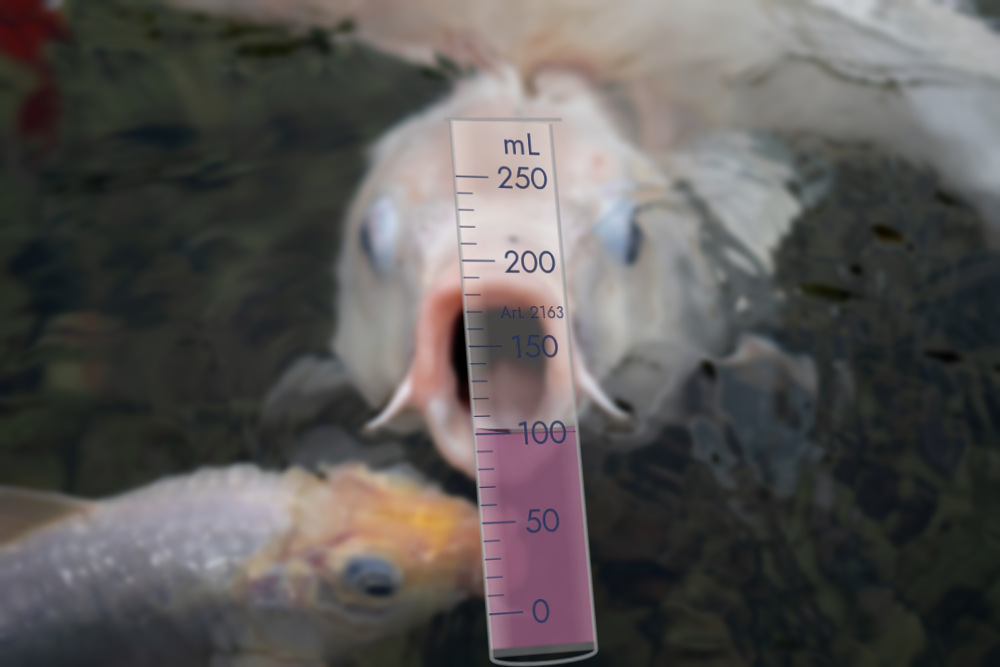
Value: 100,mL
